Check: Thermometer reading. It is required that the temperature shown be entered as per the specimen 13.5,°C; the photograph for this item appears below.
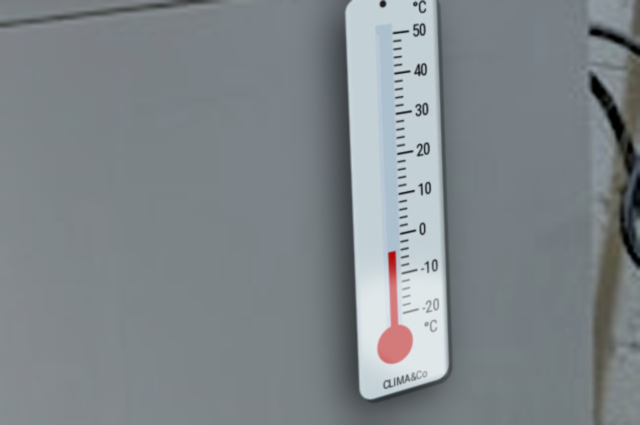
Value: -4,°C
